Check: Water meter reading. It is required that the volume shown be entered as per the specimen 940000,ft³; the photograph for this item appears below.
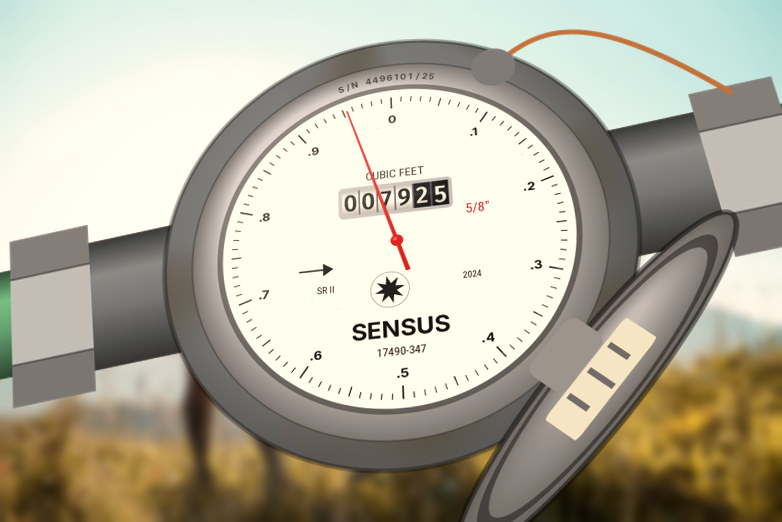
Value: 7924.95,ft³
